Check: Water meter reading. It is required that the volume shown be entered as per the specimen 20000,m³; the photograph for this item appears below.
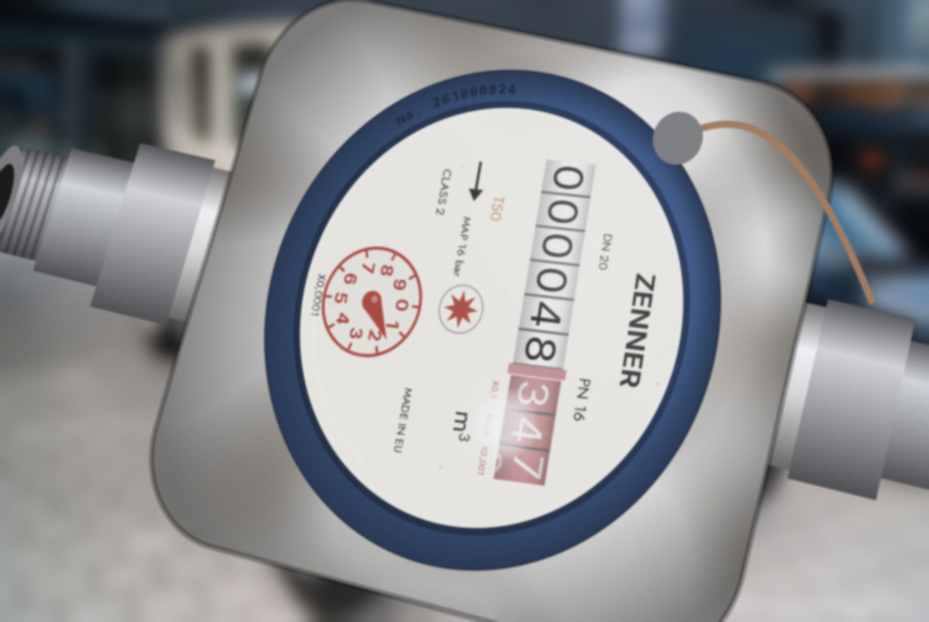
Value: 48.3471,m³
